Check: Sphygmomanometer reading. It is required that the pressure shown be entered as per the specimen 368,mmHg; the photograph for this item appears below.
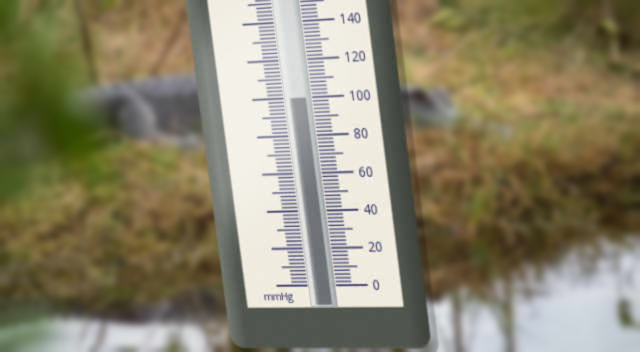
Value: 100,mmHg
